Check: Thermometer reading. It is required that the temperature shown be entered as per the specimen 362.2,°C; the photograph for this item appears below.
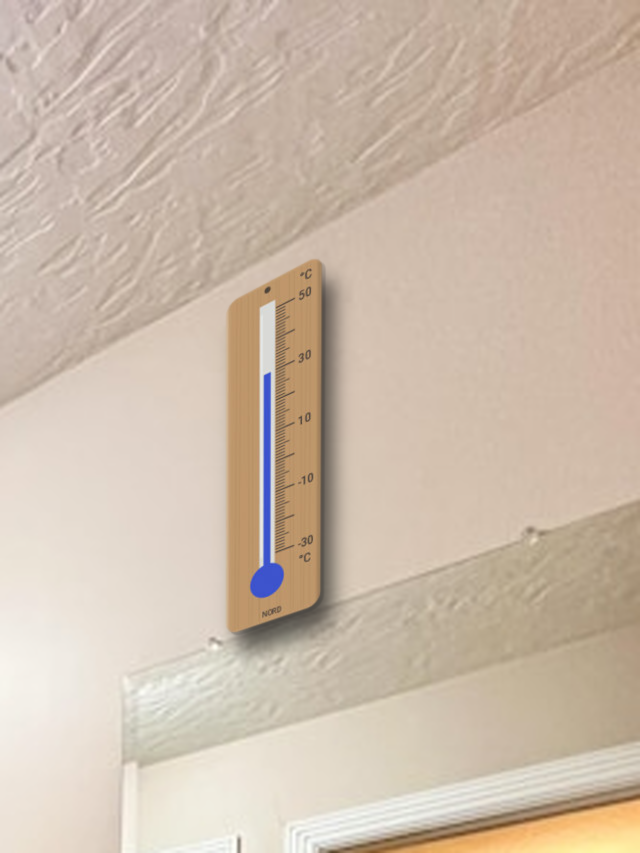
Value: 30,°C
